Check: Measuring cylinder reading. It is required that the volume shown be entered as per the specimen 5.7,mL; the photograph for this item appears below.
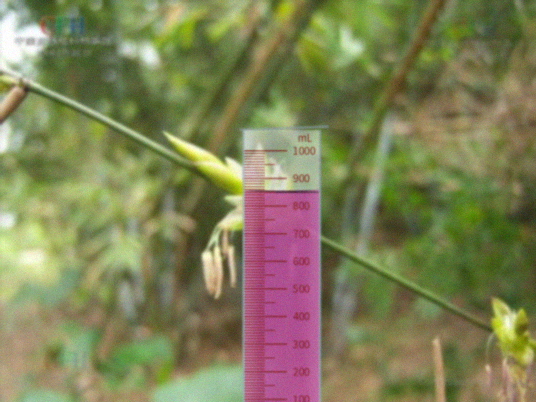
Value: 850,mL
